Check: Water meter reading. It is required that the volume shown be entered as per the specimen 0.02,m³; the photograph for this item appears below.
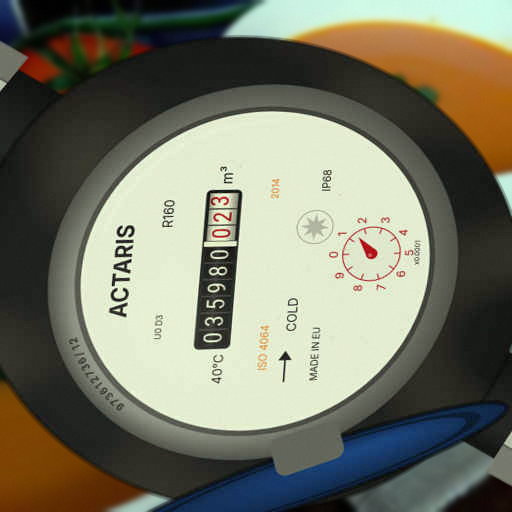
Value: 35980.0231,m³
